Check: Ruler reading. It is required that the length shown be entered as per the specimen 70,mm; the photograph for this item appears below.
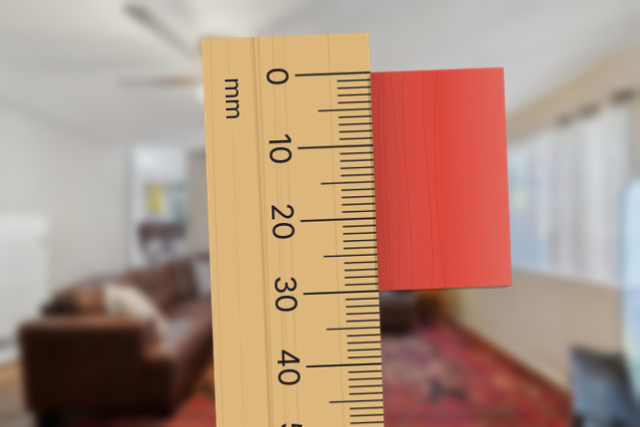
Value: 30,mm
